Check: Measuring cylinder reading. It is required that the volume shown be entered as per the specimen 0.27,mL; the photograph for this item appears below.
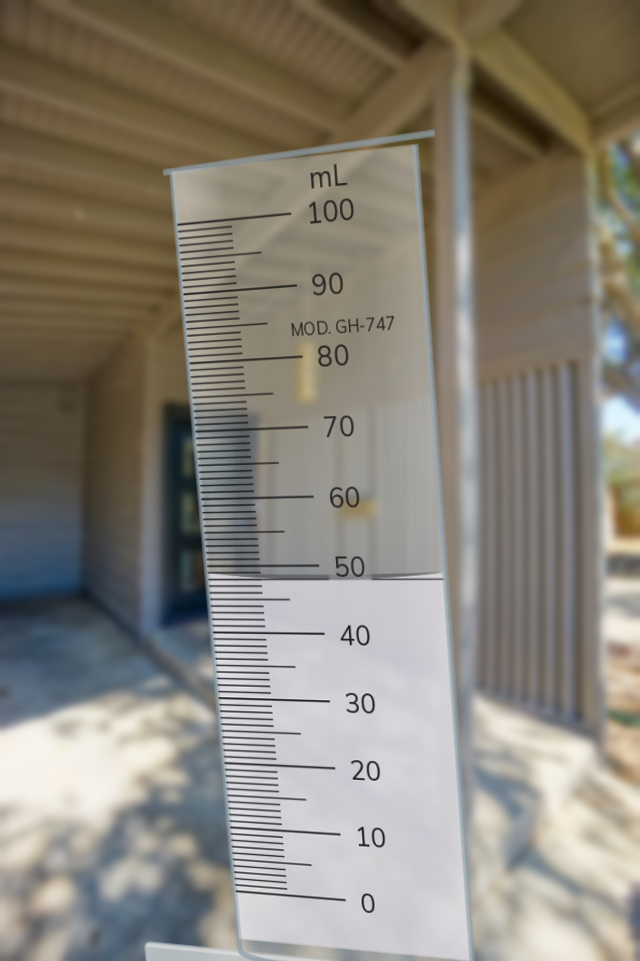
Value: 48,mL
